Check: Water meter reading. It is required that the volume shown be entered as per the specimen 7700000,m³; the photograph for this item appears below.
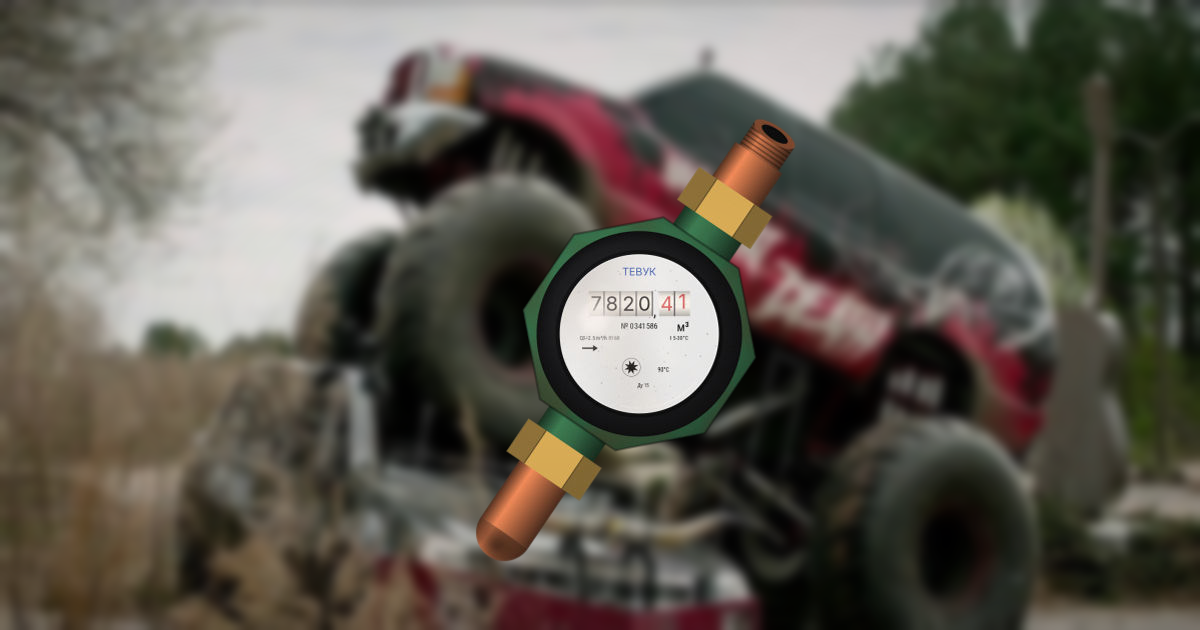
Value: 7820.41,m³
